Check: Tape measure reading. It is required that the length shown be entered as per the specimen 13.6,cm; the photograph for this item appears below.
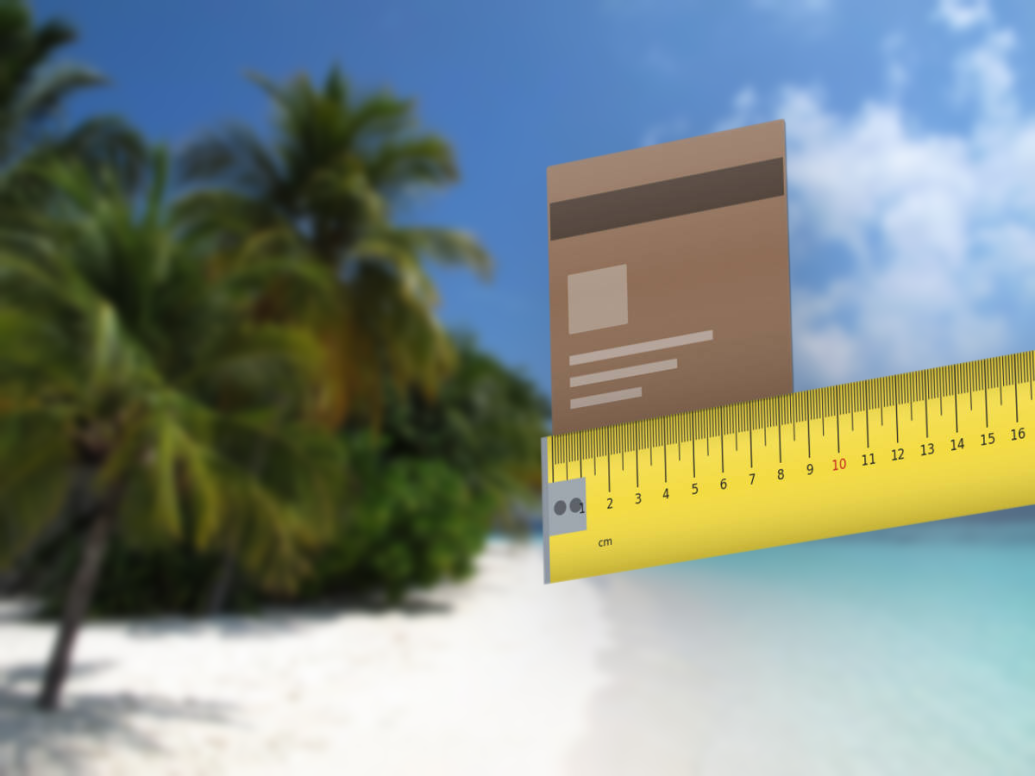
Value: 8.5,cm
